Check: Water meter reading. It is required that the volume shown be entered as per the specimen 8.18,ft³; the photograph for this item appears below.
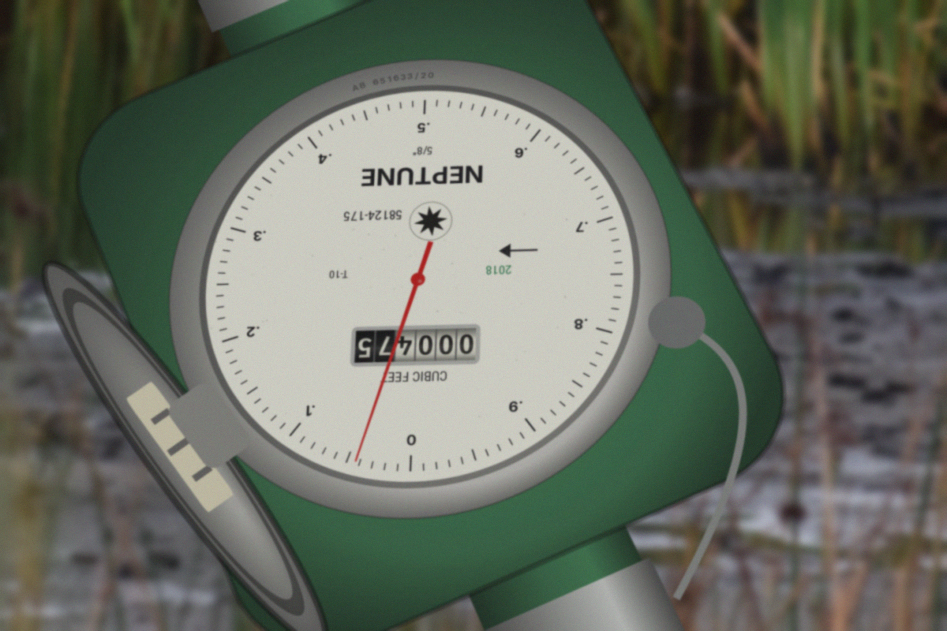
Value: 475.04,ft³
